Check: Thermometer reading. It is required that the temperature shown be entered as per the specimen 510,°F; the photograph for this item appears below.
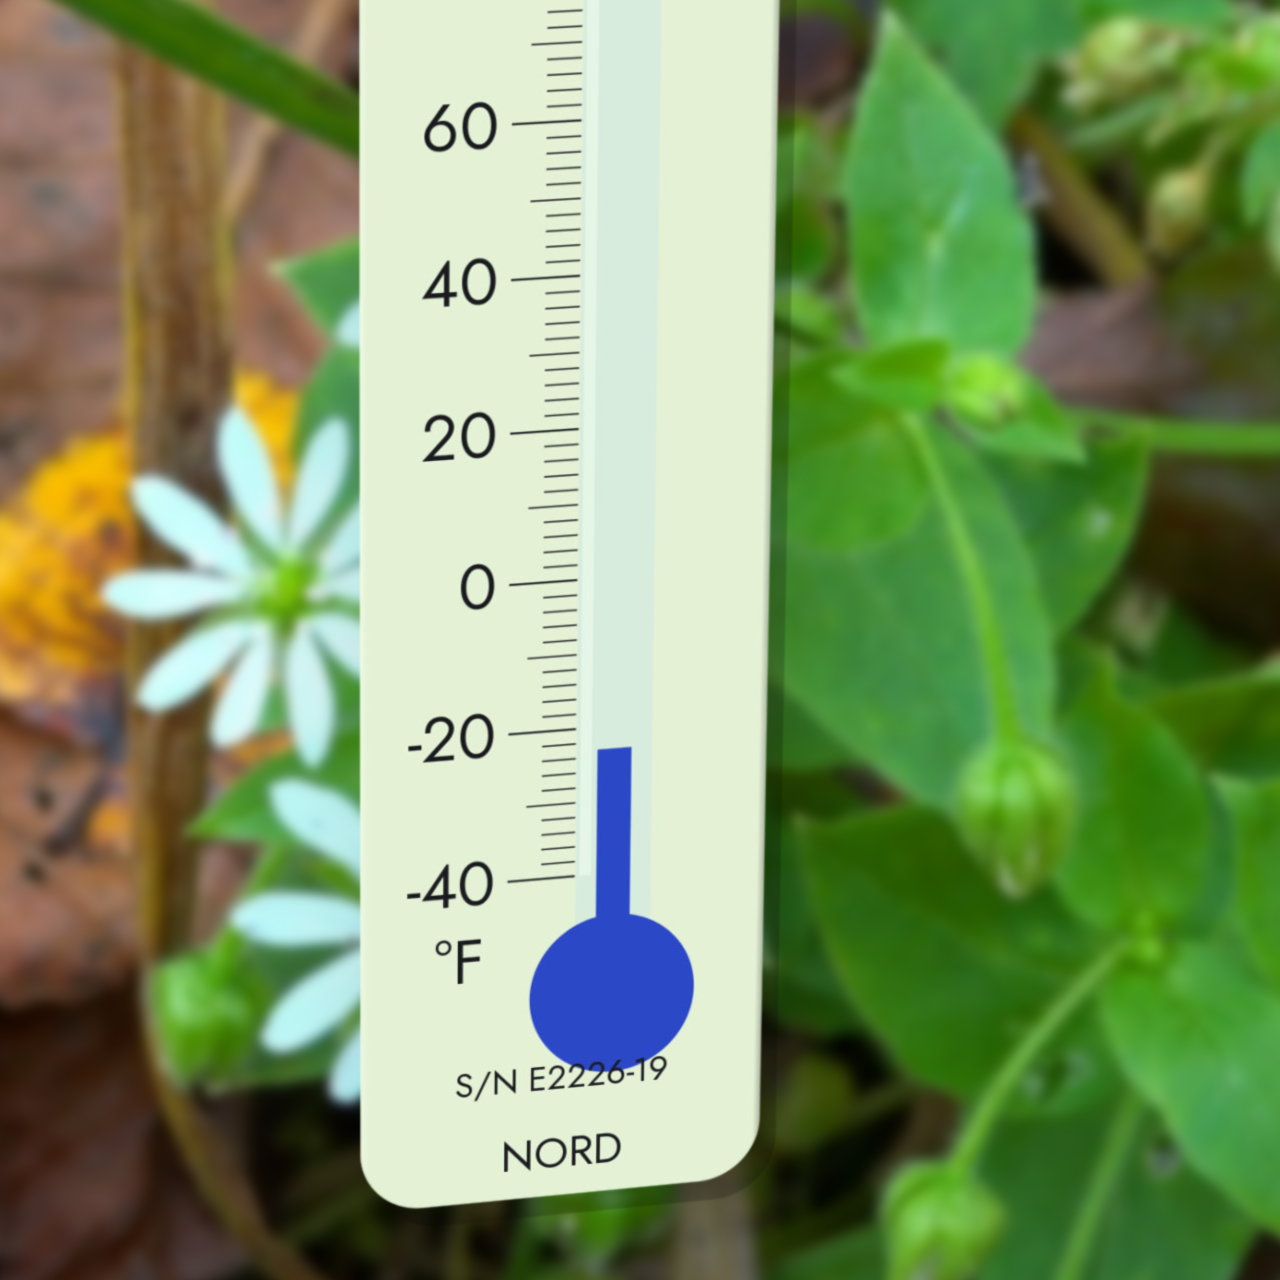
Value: -23,°F
